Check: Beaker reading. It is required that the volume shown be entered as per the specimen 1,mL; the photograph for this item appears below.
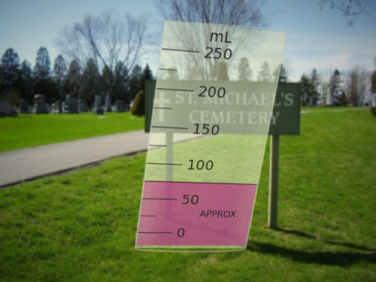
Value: 75,mL
